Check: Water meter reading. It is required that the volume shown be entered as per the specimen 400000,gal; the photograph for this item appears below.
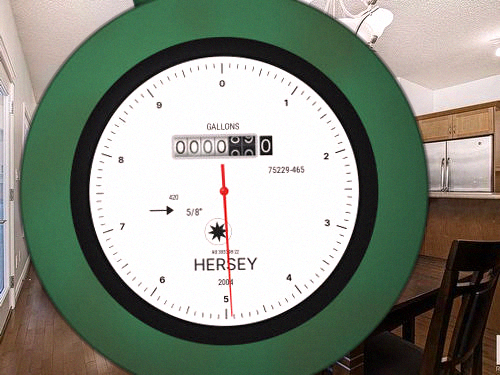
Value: 894.9,gal
